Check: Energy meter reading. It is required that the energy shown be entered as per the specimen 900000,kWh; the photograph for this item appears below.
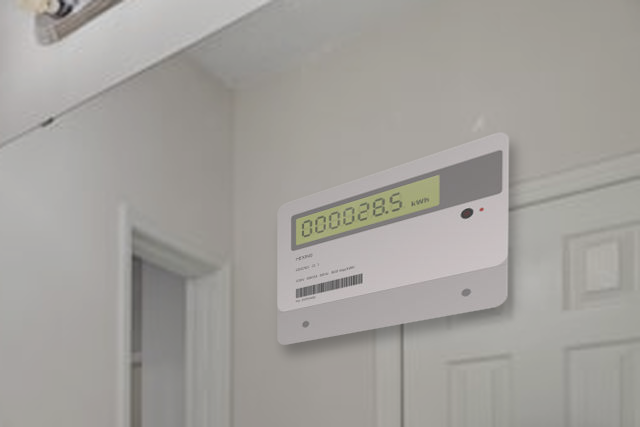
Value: 28.5,kWh
